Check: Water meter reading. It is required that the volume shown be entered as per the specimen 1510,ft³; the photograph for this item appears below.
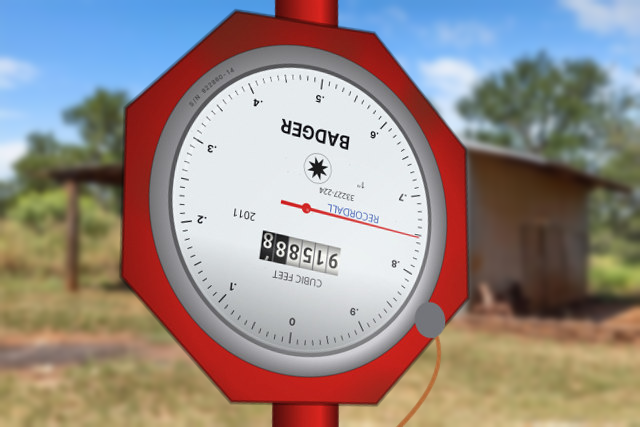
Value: 915887.75,ft³
